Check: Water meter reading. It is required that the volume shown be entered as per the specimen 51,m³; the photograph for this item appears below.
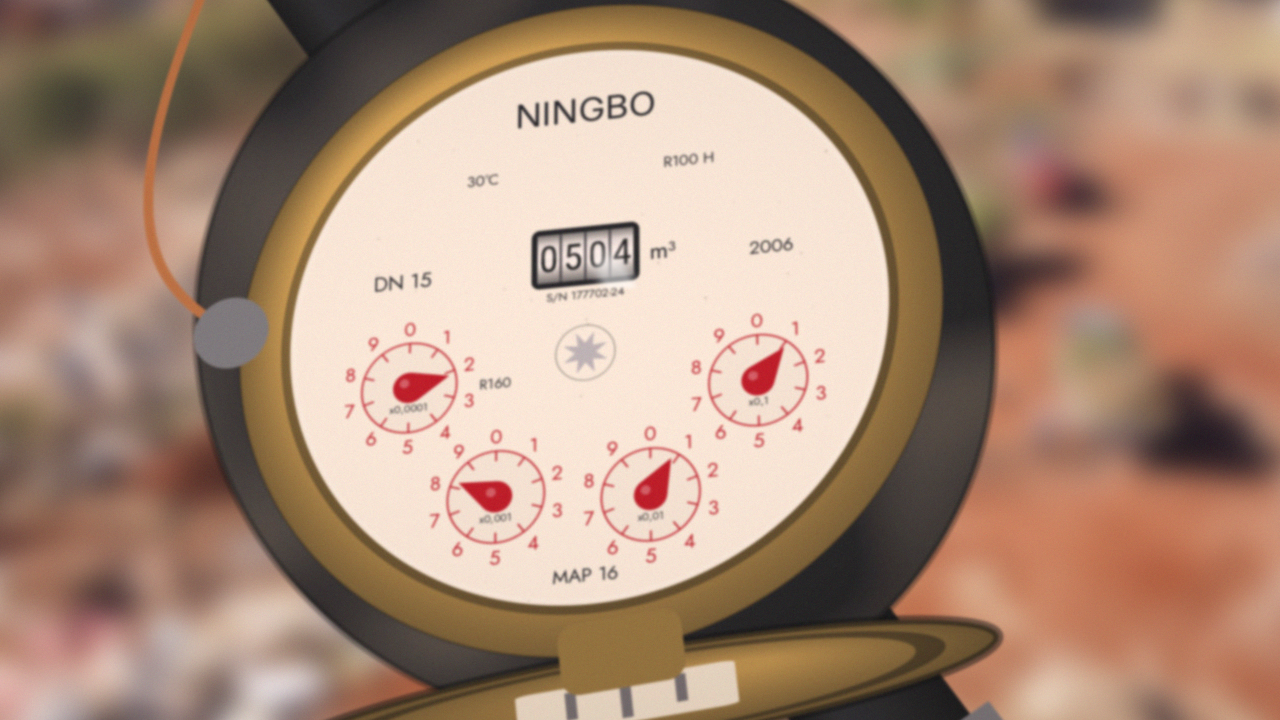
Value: 504.1082,m³
